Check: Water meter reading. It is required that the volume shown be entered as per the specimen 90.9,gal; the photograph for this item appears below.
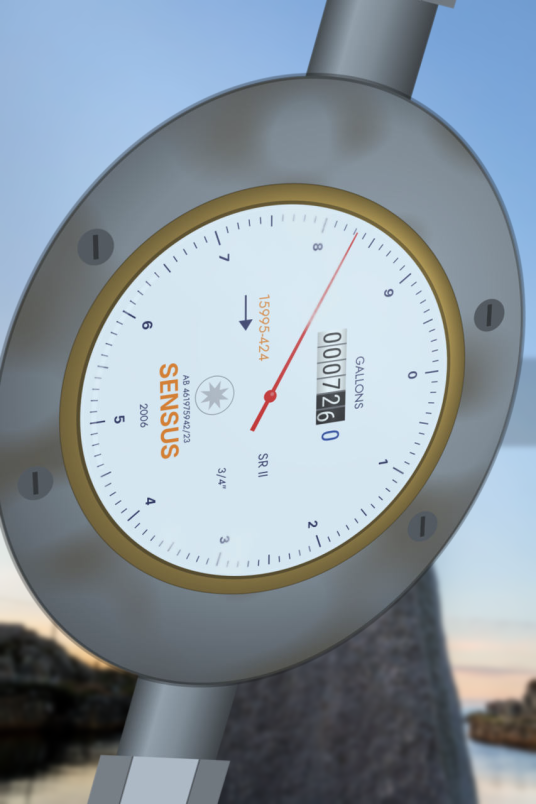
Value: 7258.3,gal
